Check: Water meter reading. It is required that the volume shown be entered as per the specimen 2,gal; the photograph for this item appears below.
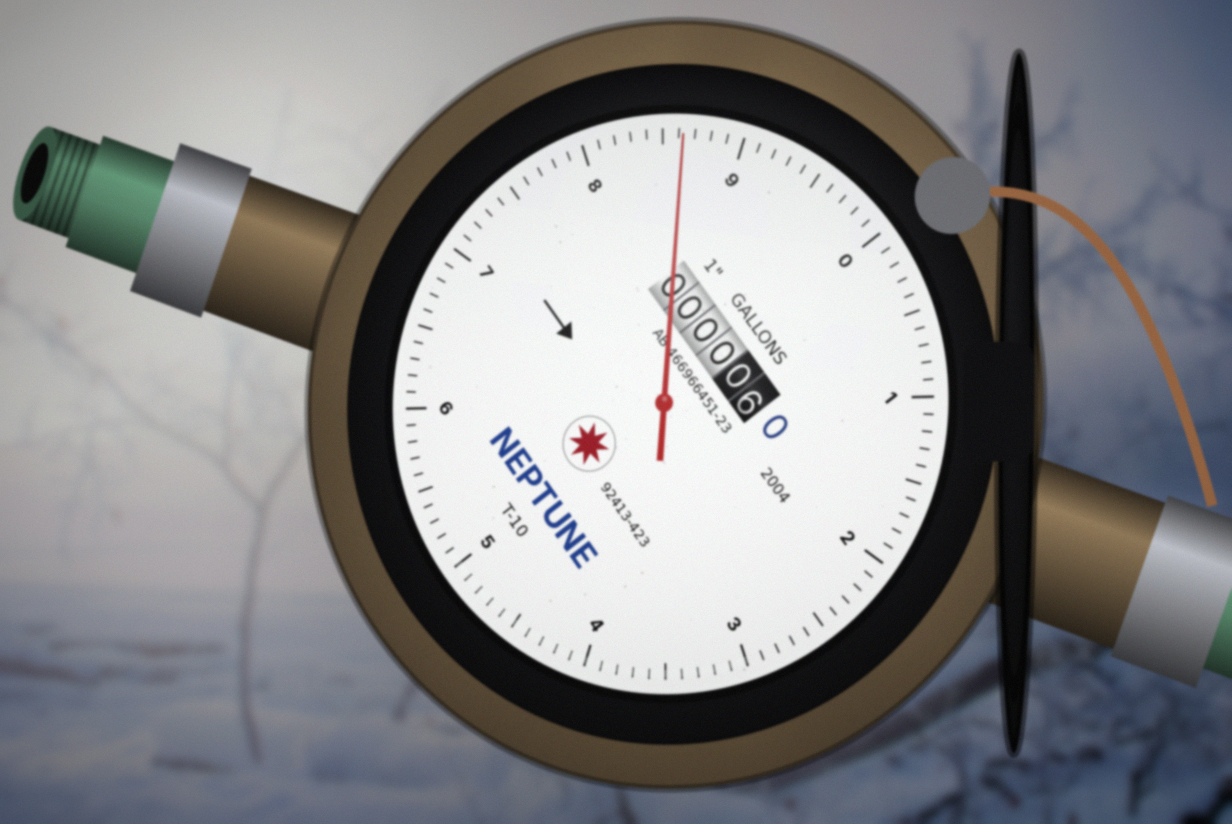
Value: 58.6,gal
